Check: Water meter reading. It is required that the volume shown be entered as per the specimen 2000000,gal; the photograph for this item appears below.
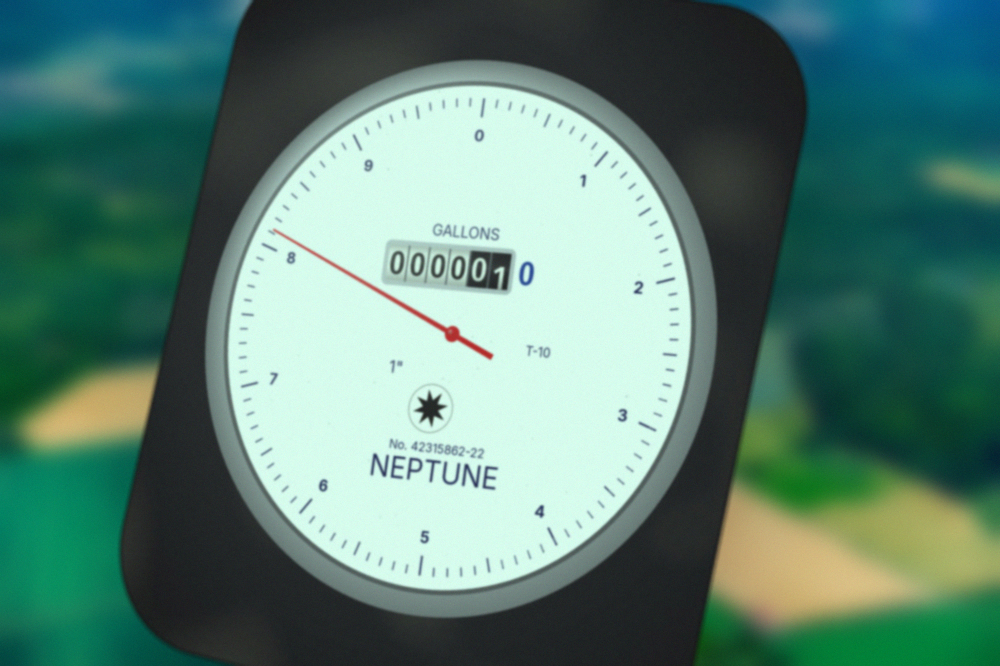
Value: 8.1,gal
